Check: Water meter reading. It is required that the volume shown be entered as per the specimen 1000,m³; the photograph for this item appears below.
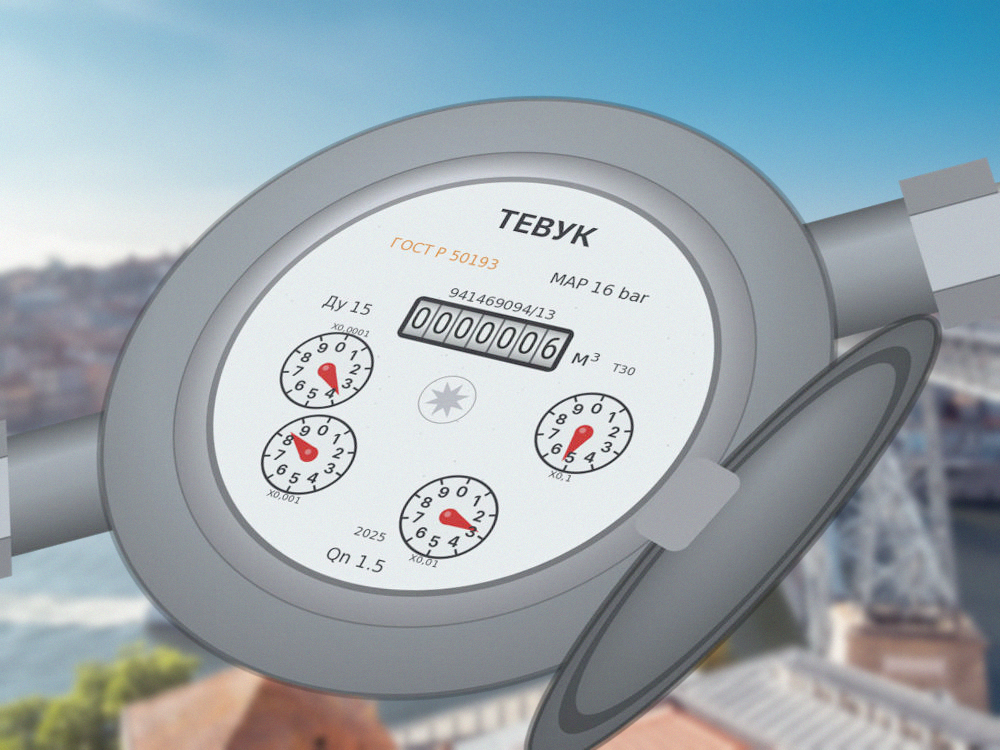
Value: 6.5283,m³
